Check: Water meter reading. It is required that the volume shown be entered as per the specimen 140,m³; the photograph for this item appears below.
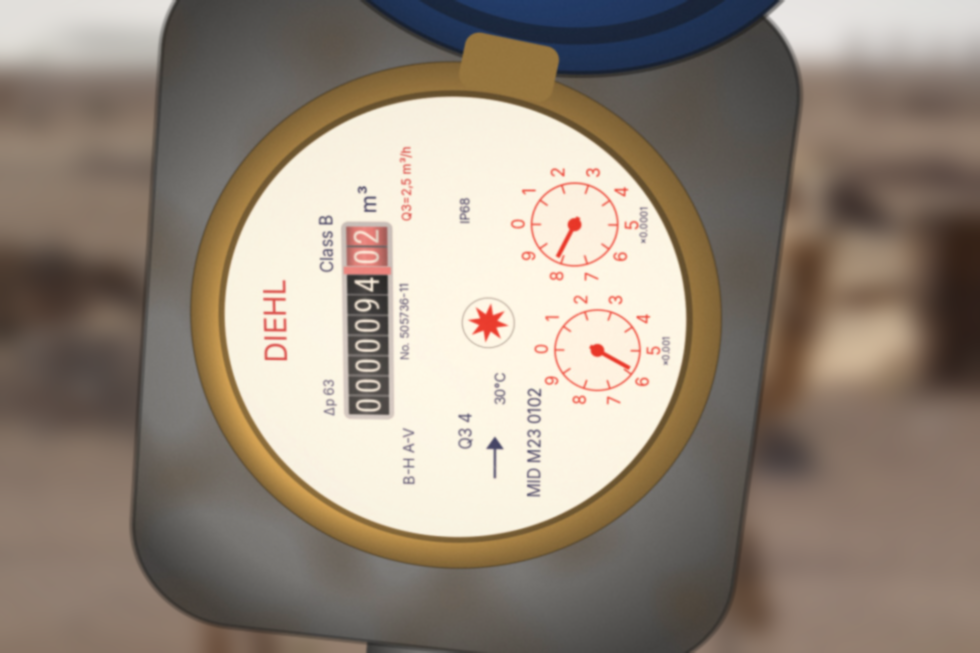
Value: 94.0258,m³
